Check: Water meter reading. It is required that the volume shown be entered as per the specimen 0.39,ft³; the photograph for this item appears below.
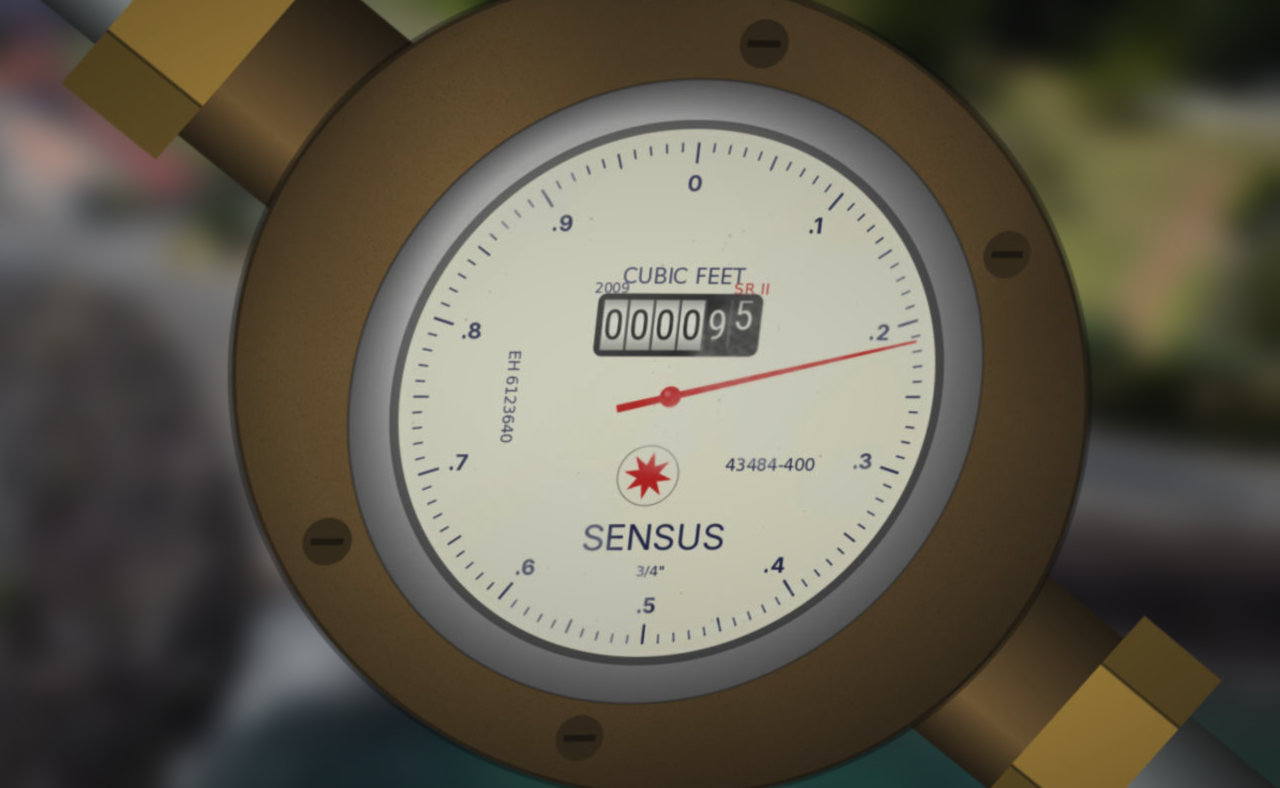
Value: 95.21,ft³
